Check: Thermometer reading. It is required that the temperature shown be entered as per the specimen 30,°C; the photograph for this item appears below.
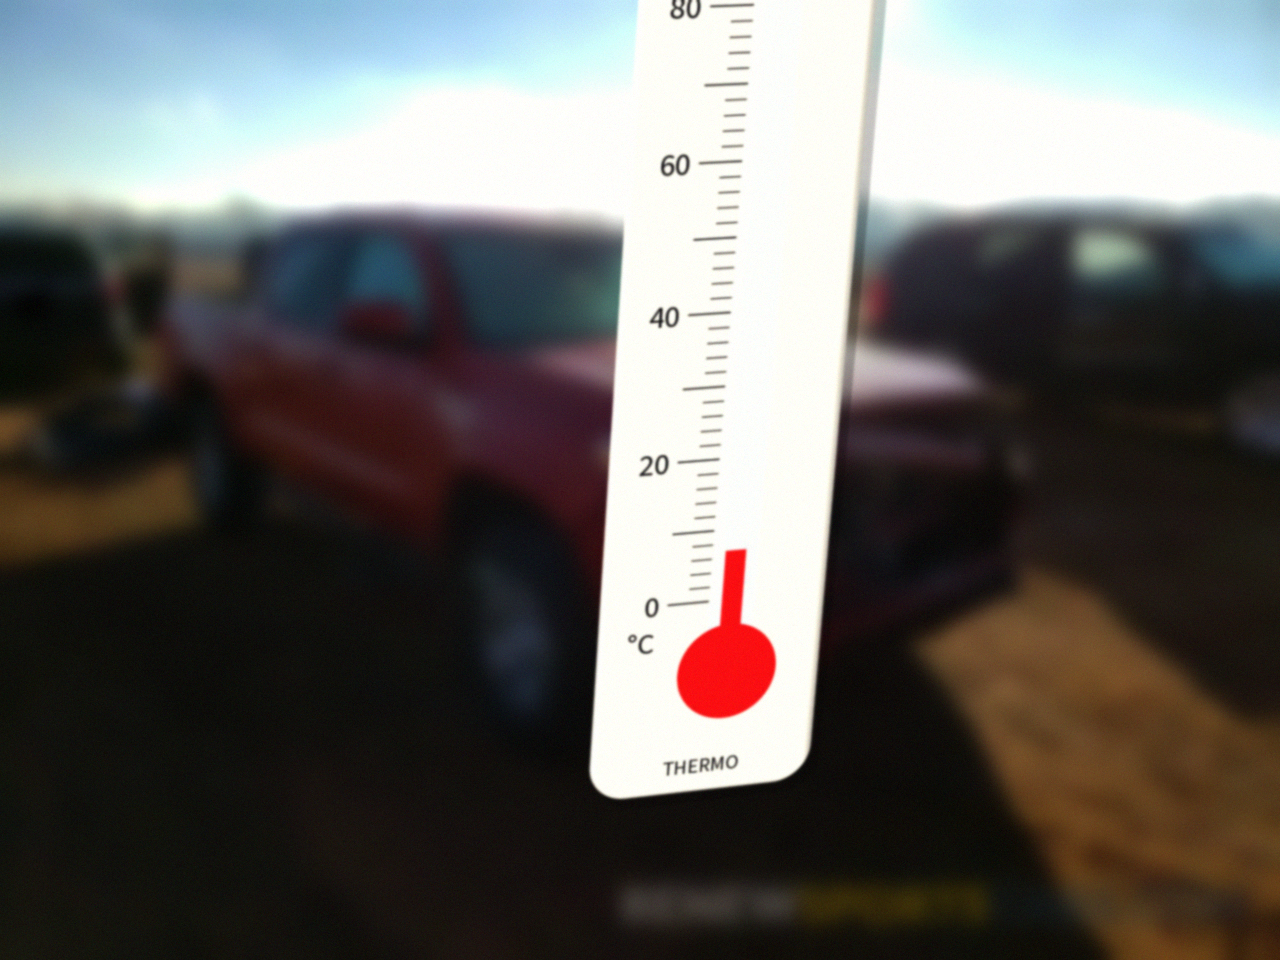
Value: 7,°C
